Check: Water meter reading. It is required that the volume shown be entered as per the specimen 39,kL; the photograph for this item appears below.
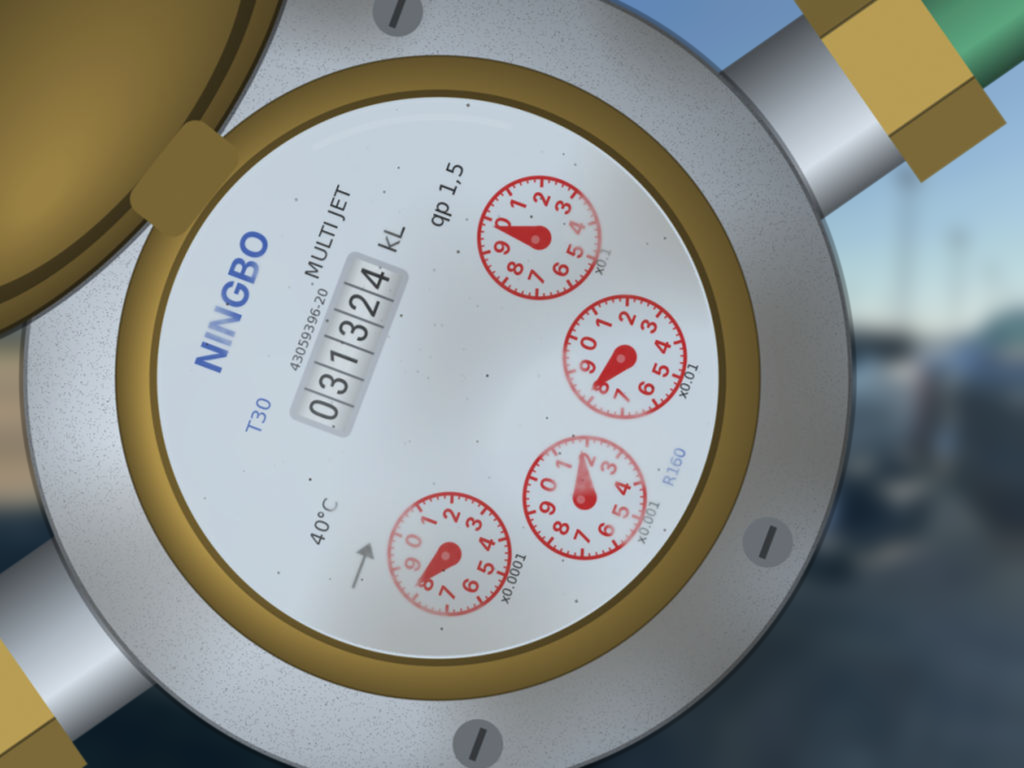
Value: 31323.9818,kL
